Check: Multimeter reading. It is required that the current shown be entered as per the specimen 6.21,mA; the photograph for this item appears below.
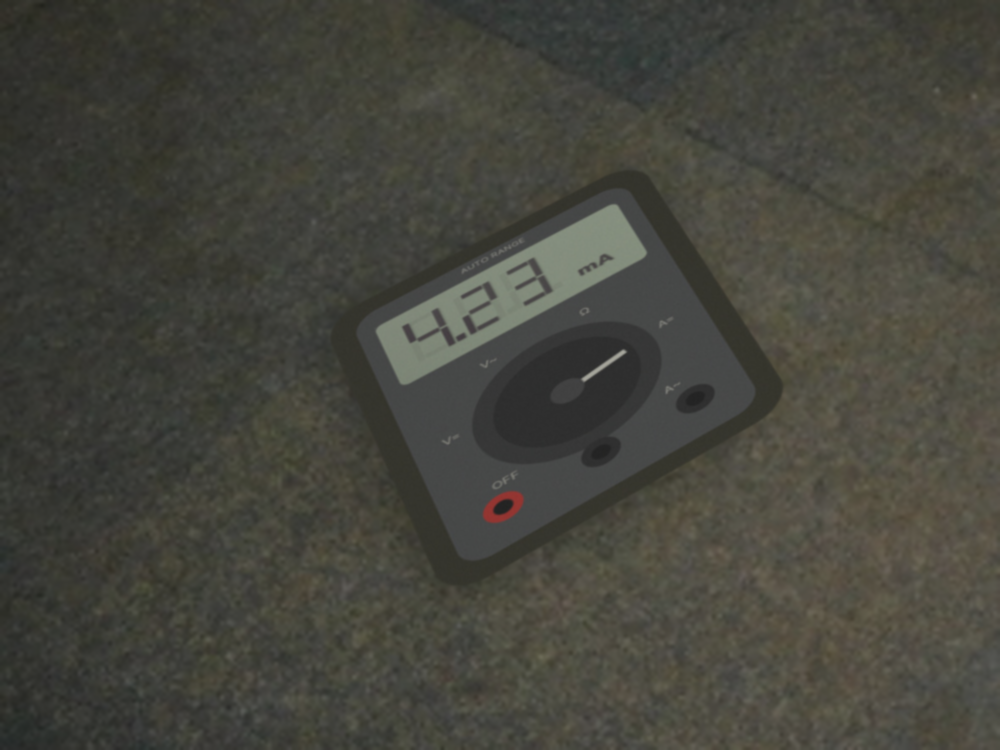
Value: 4.23,mA
